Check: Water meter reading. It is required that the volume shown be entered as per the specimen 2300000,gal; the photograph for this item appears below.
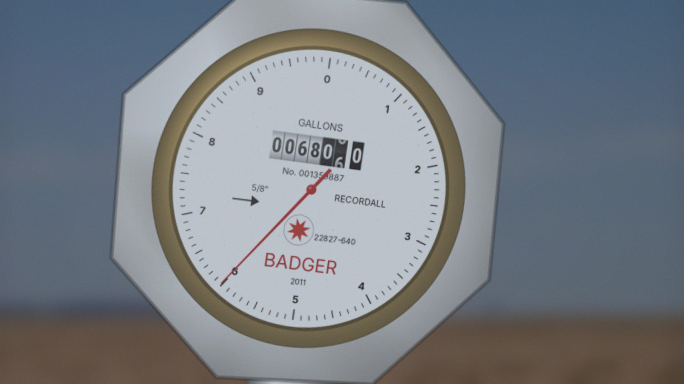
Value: 68056.0,gal
